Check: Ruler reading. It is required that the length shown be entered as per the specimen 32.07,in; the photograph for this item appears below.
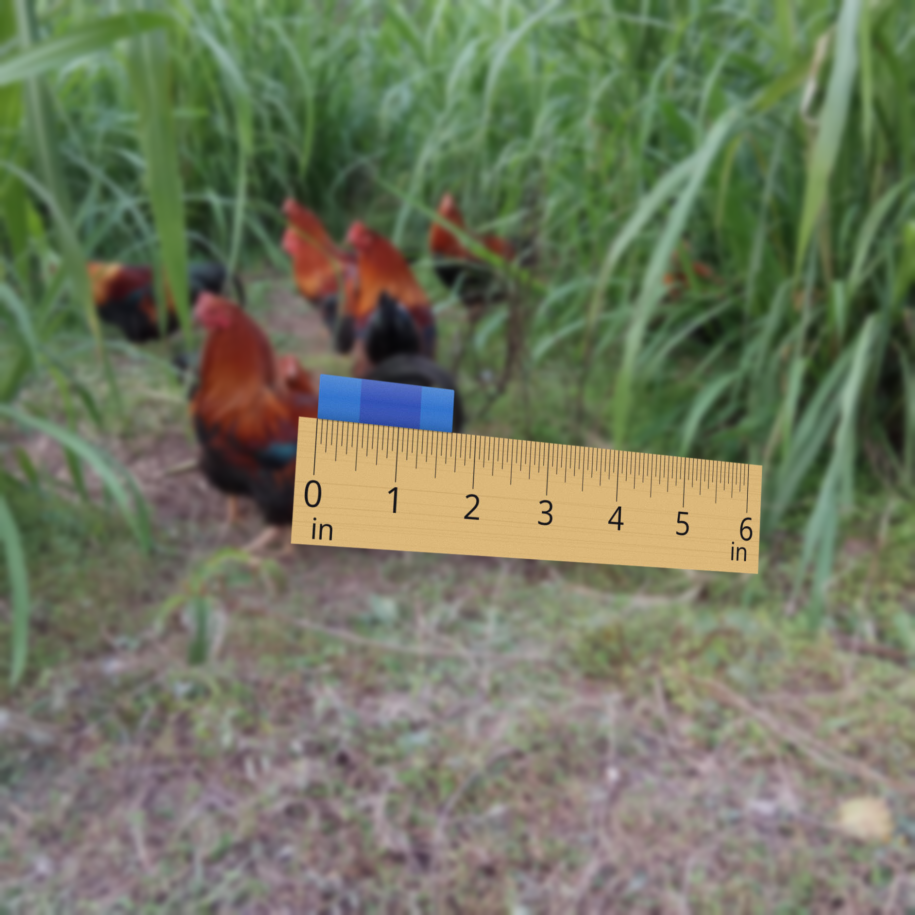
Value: 1.6875,in
